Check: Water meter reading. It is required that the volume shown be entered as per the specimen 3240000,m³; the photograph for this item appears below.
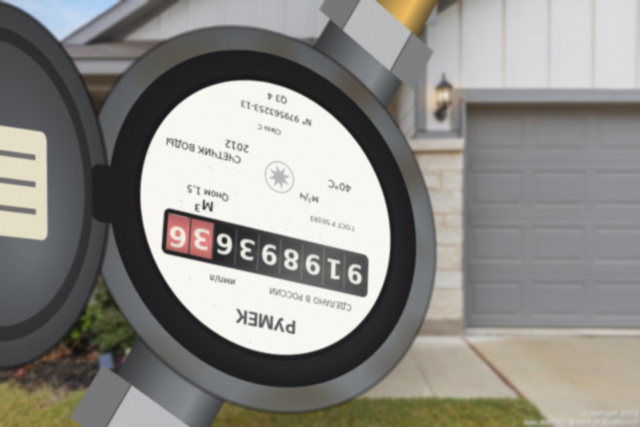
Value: 9198936.36,m³
